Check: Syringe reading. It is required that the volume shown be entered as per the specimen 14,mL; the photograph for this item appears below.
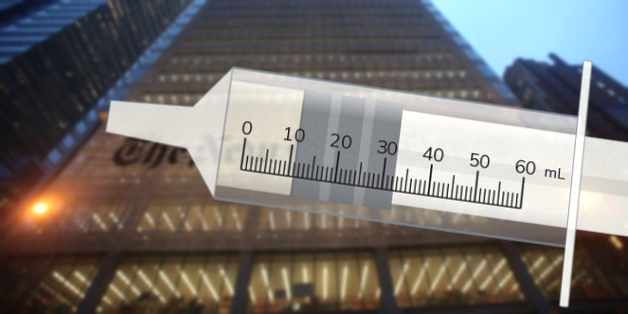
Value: 11,mL
